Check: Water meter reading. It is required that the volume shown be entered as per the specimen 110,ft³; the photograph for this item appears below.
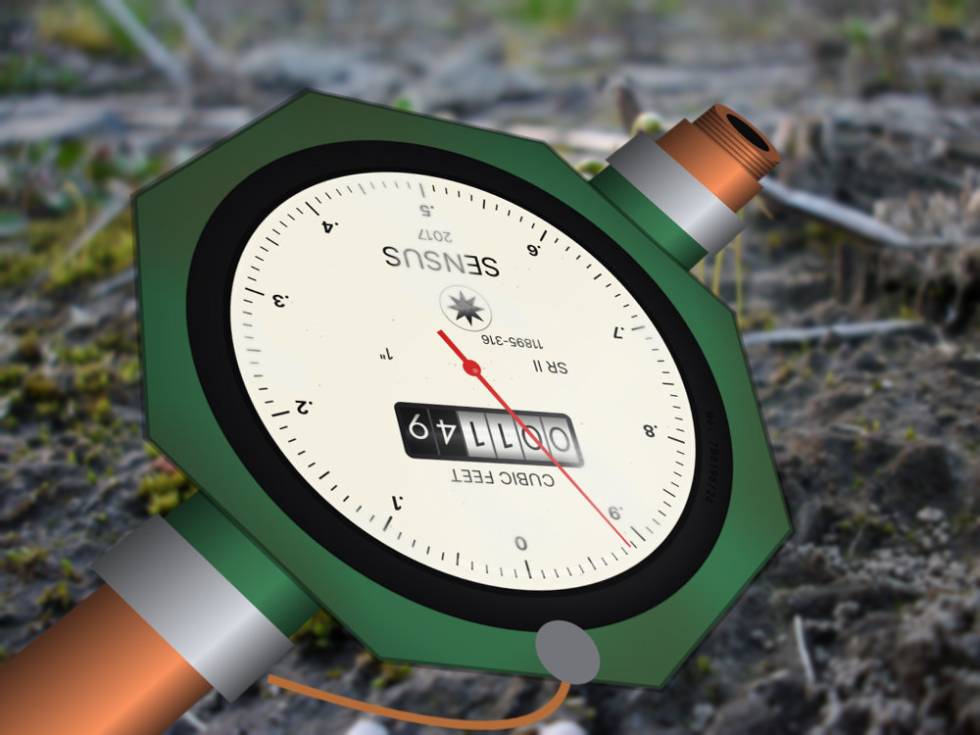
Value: 1148.91,ft³
